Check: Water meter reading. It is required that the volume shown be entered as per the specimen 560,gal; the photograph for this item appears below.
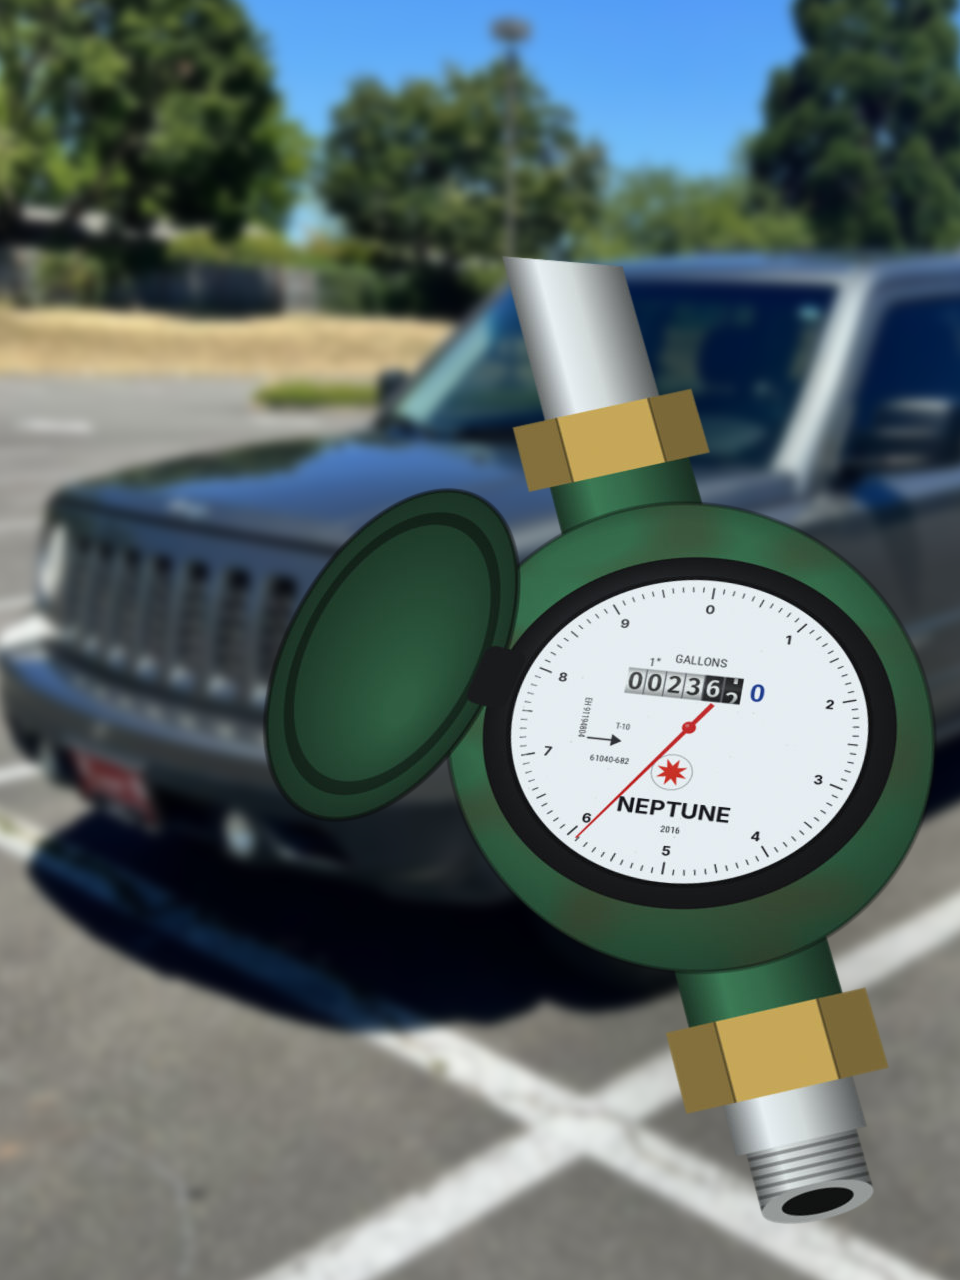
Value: 23615.9,gal
